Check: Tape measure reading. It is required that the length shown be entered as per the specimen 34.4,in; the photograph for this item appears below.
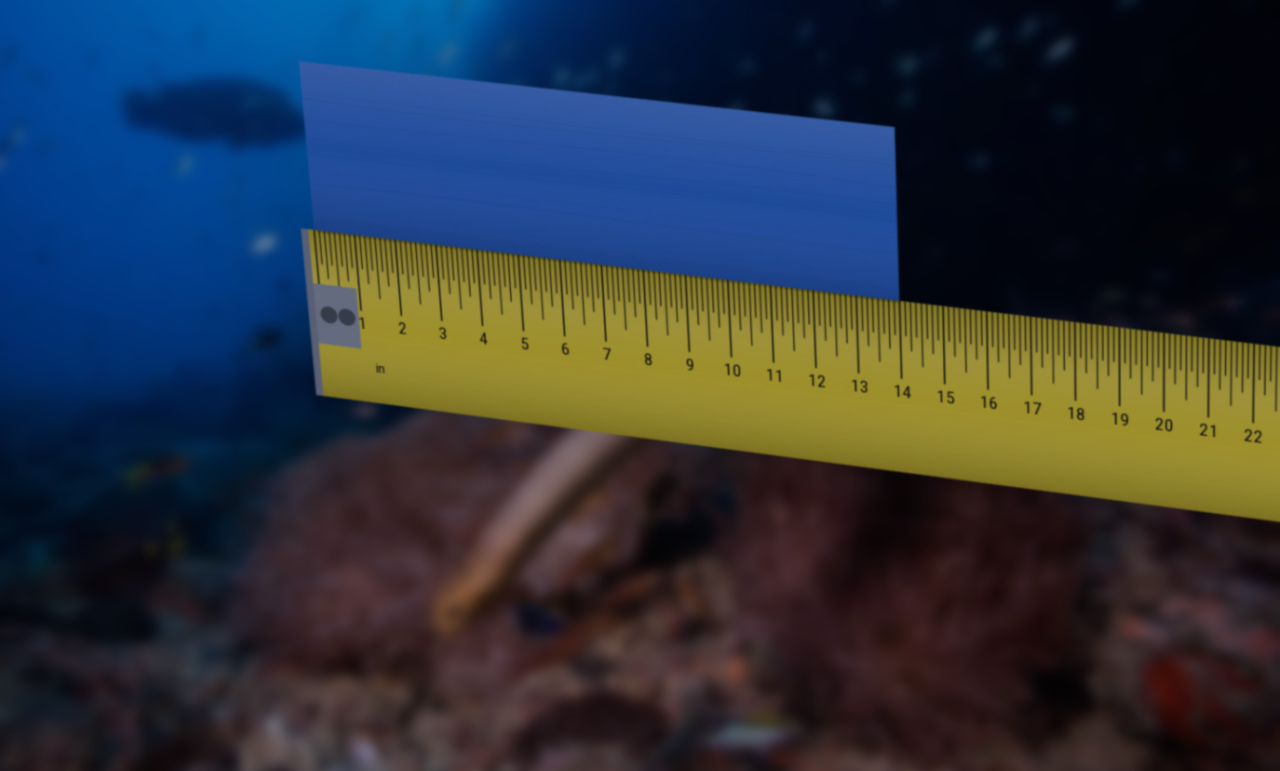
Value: 14,in
